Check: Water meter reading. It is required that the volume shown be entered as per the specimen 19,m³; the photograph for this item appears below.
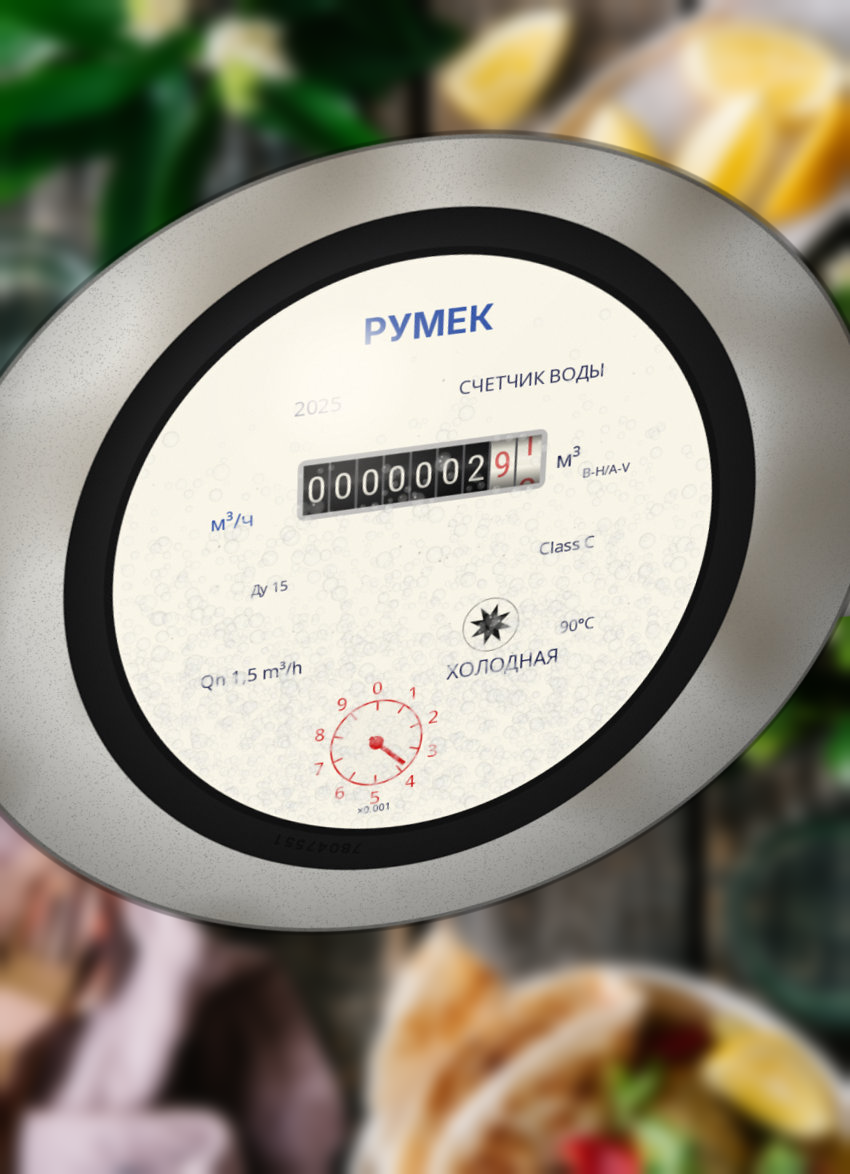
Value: 2.913,m³
